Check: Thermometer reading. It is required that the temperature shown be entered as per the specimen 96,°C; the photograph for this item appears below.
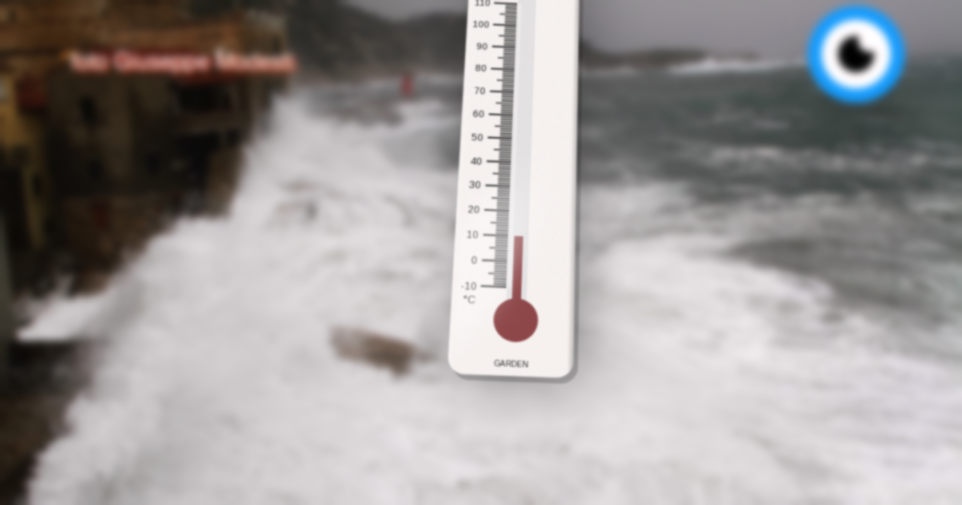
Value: 10,°C
